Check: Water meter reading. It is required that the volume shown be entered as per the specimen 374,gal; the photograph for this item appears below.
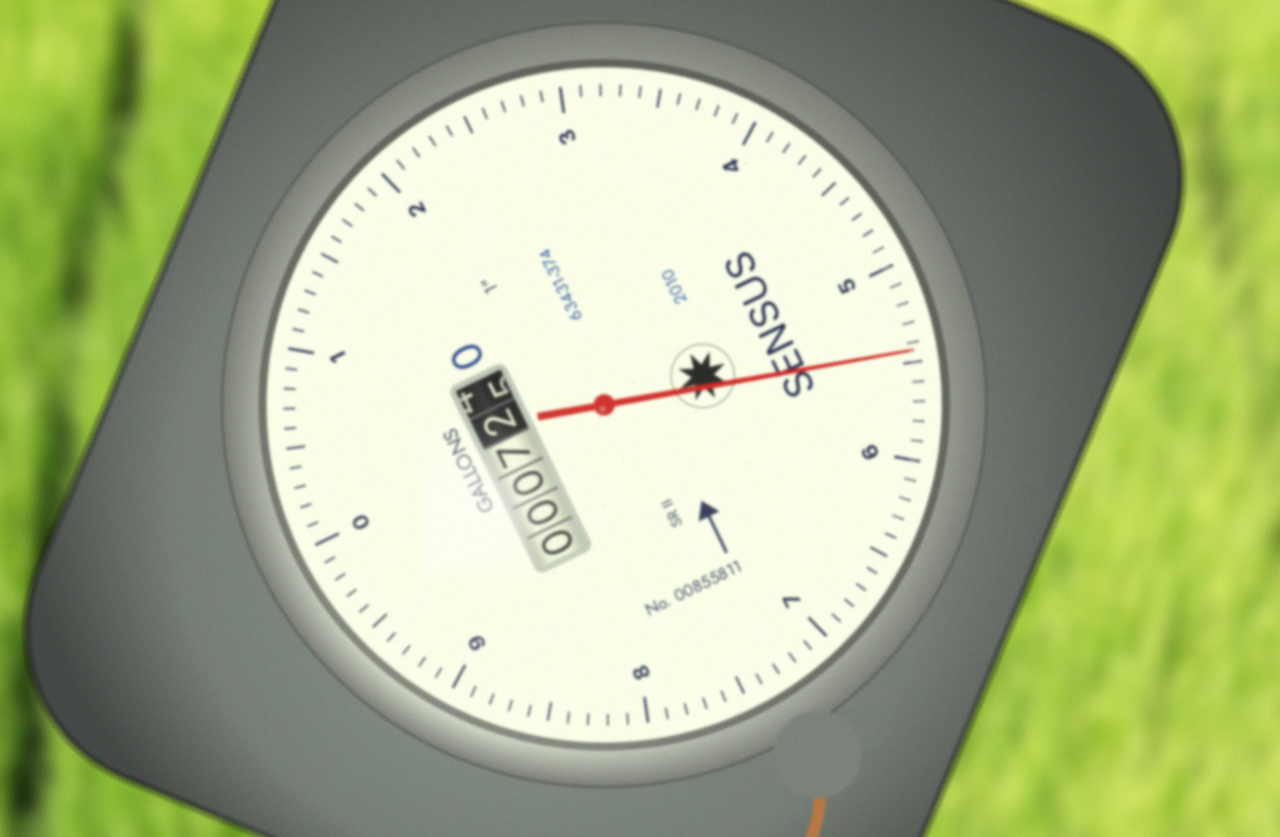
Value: 7245.4,gal
